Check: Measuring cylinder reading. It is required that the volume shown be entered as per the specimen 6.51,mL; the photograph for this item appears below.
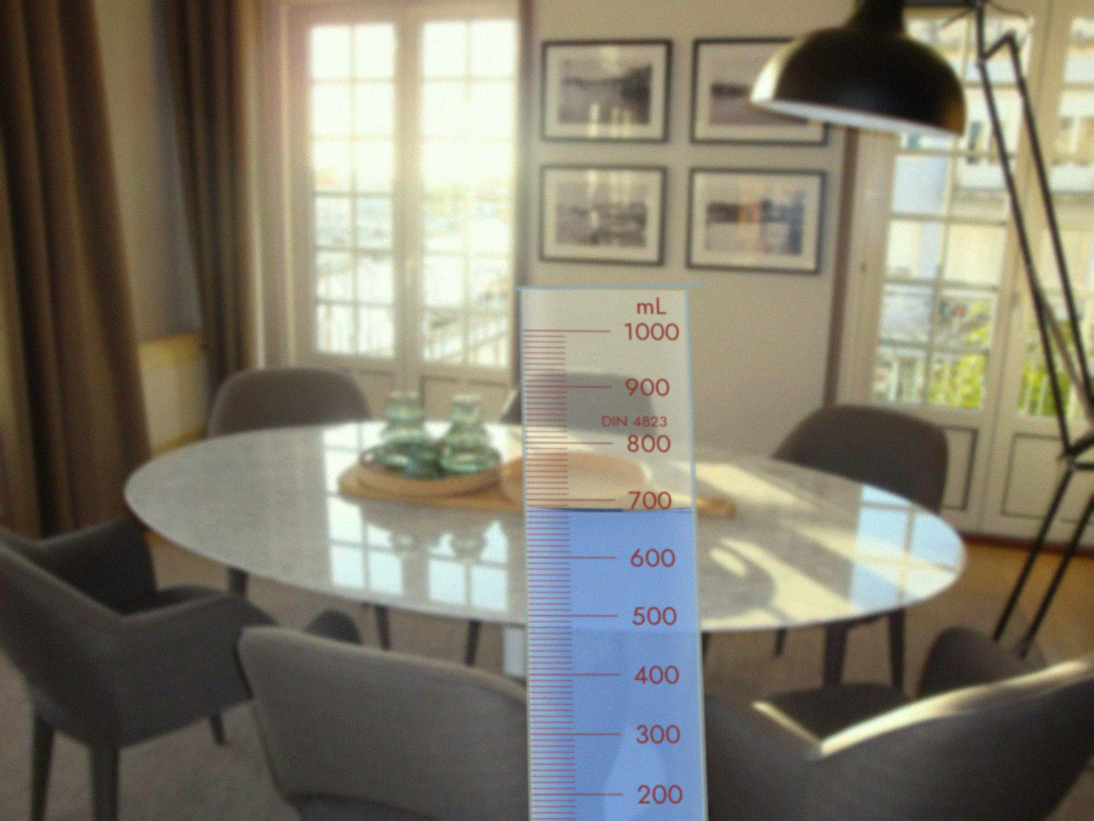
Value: 680,mL
